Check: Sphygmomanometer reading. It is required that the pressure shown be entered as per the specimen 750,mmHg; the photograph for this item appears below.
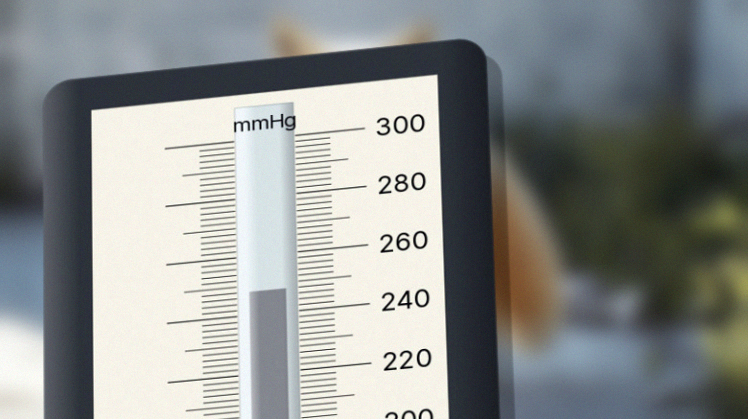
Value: 248,mmHg
